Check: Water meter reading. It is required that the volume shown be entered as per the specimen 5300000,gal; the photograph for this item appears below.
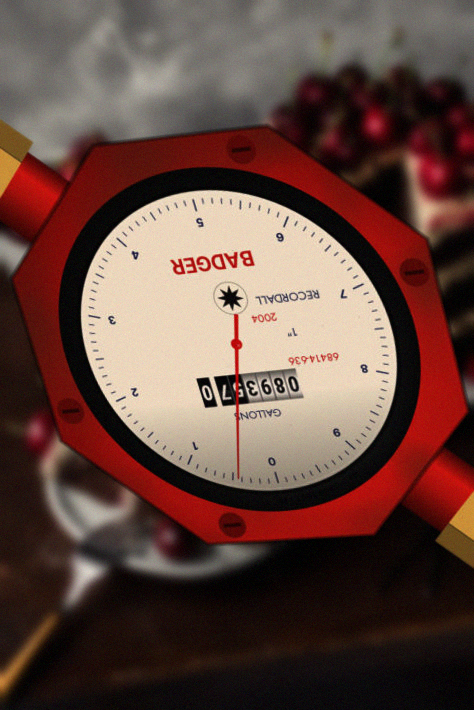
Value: 893570.4,gal
